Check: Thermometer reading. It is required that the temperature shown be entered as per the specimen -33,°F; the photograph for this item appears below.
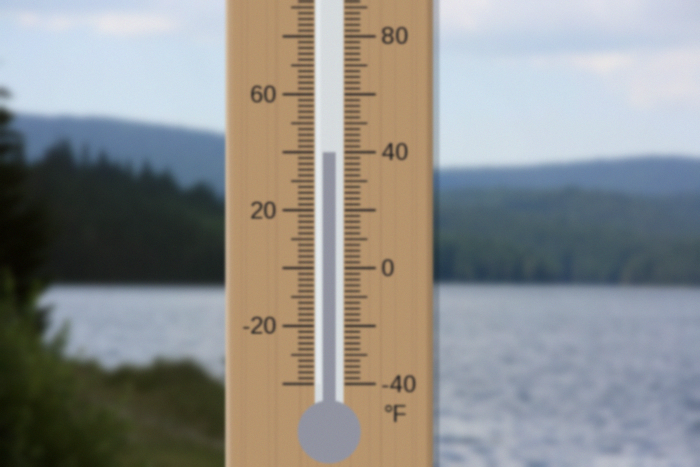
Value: 40,°F
